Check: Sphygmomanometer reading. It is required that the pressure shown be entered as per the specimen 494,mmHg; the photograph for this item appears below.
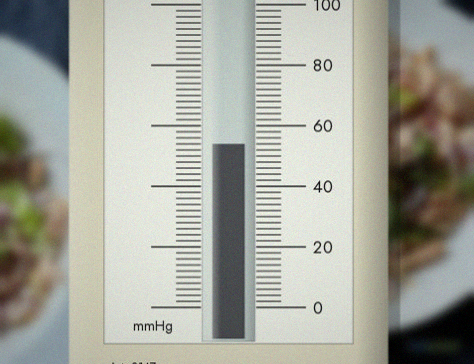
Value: 54,mmHg
